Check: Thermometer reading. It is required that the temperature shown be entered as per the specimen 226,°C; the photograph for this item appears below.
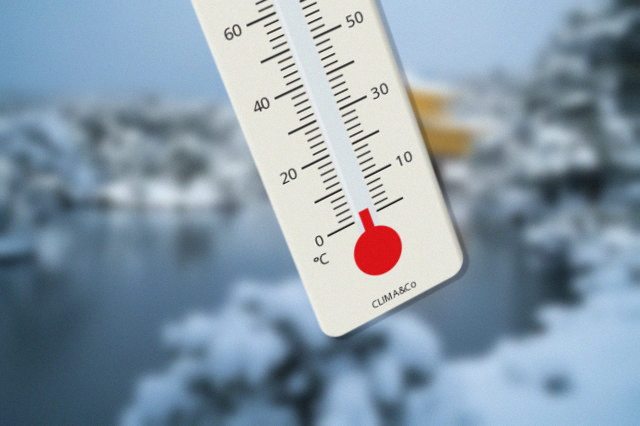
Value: 2,°C
